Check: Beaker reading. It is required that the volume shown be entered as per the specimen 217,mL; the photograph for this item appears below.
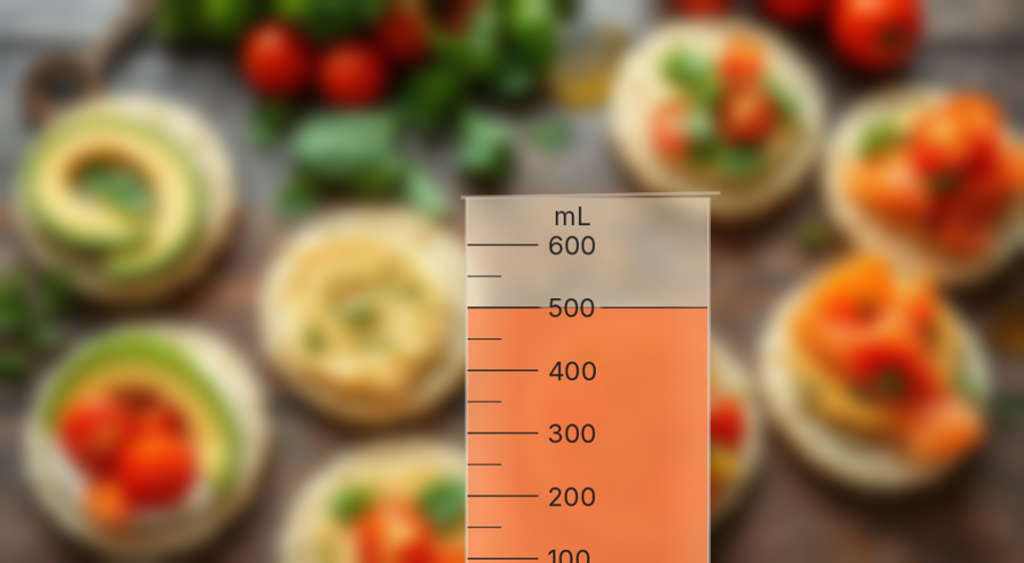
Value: 500,mL
